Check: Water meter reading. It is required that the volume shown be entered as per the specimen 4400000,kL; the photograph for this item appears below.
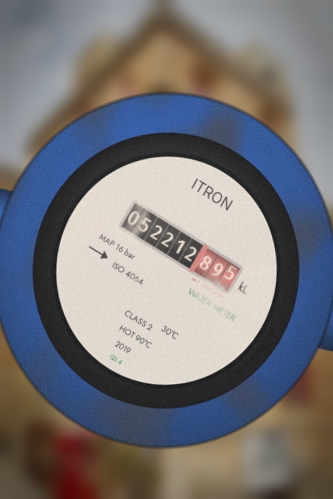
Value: 52212.895,kL
